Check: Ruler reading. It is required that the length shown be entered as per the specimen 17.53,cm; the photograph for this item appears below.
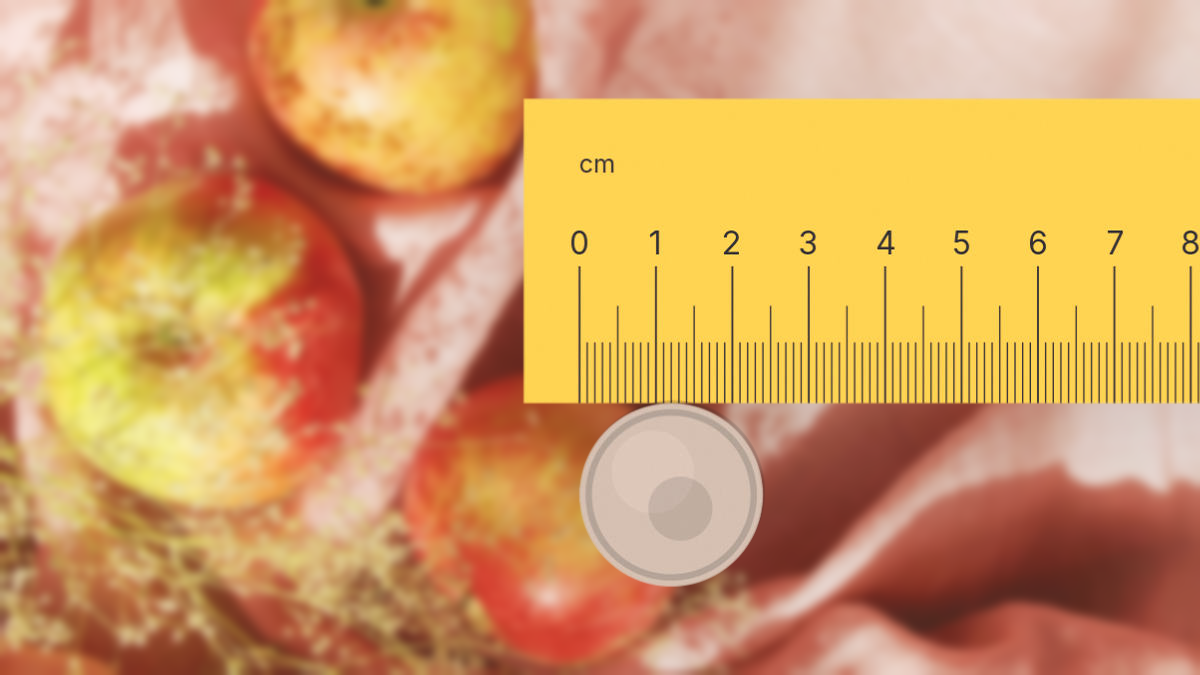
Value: 2.4,cm
